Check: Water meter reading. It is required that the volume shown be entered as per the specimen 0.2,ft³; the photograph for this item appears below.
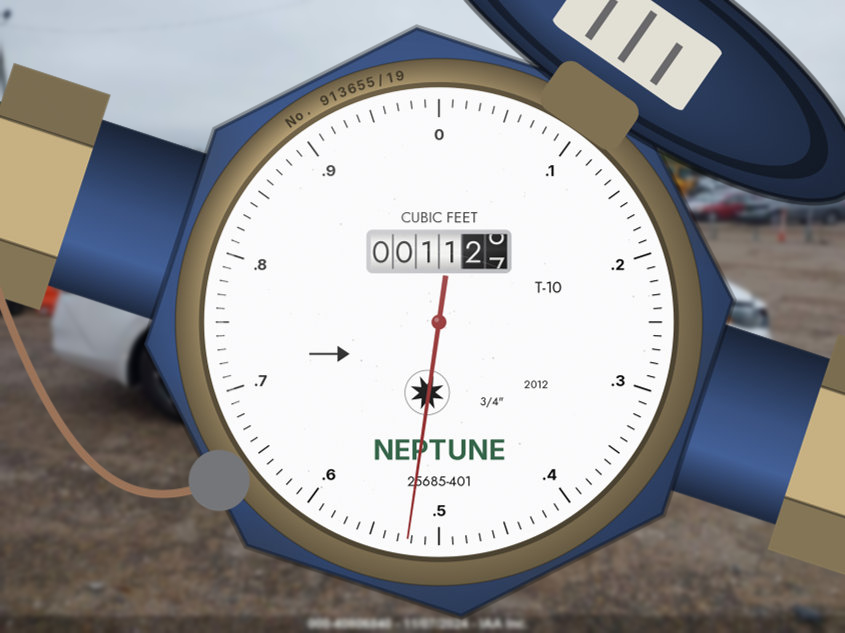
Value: 1126.52,ft³
